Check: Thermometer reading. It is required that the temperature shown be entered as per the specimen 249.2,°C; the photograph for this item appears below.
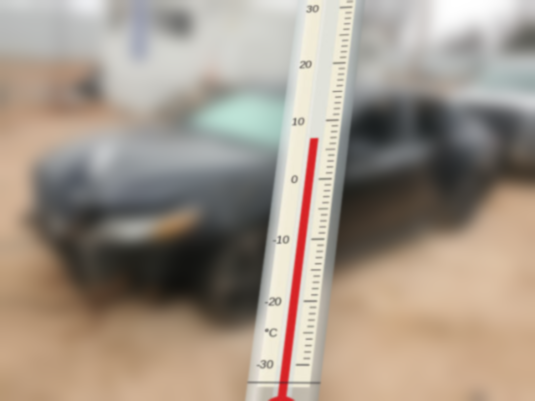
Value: 7,°C
